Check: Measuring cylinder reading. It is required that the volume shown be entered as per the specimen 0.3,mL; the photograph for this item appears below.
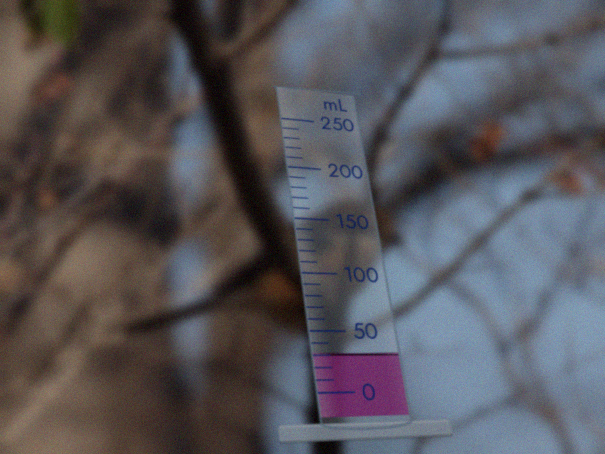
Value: 30,mL
